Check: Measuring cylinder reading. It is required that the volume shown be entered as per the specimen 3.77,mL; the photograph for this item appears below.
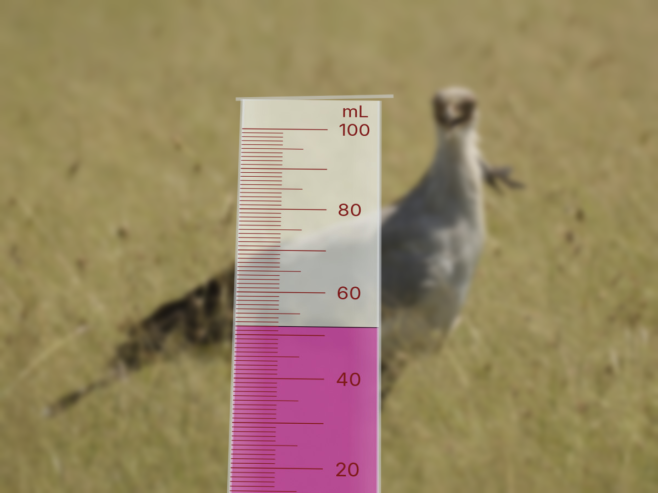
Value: 52,mL
